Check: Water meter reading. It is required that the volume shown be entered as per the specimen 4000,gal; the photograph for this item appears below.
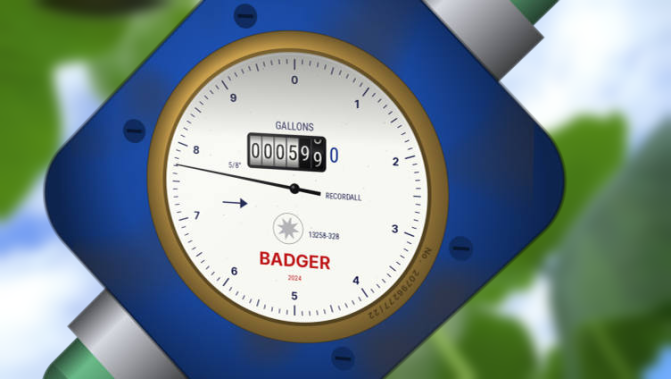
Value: 5987.7,gal
